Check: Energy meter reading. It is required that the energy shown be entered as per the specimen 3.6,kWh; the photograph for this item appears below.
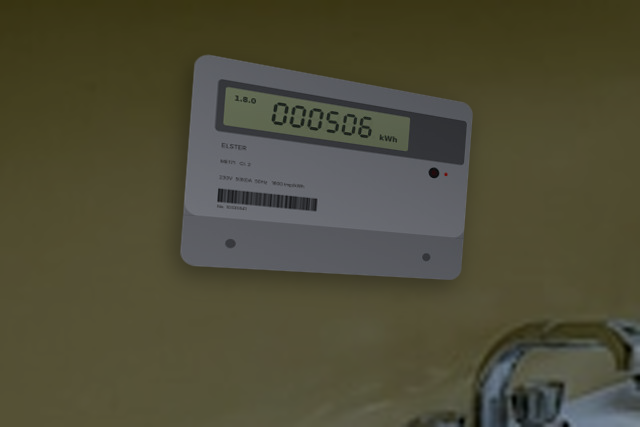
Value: 506,kWh
